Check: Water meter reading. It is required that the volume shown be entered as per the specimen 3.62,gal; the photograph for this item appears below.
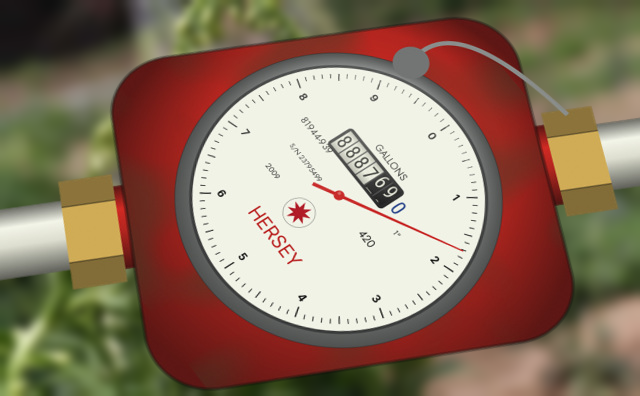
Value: 8887691.7,gal
